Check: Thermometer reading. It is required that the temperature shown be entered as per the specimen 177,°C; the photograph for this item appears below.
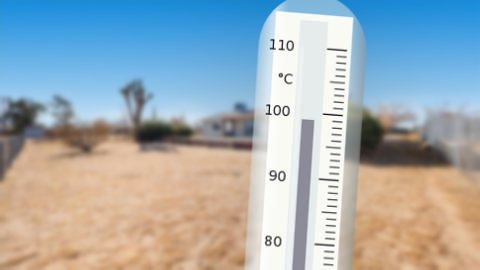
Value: 99,°C
